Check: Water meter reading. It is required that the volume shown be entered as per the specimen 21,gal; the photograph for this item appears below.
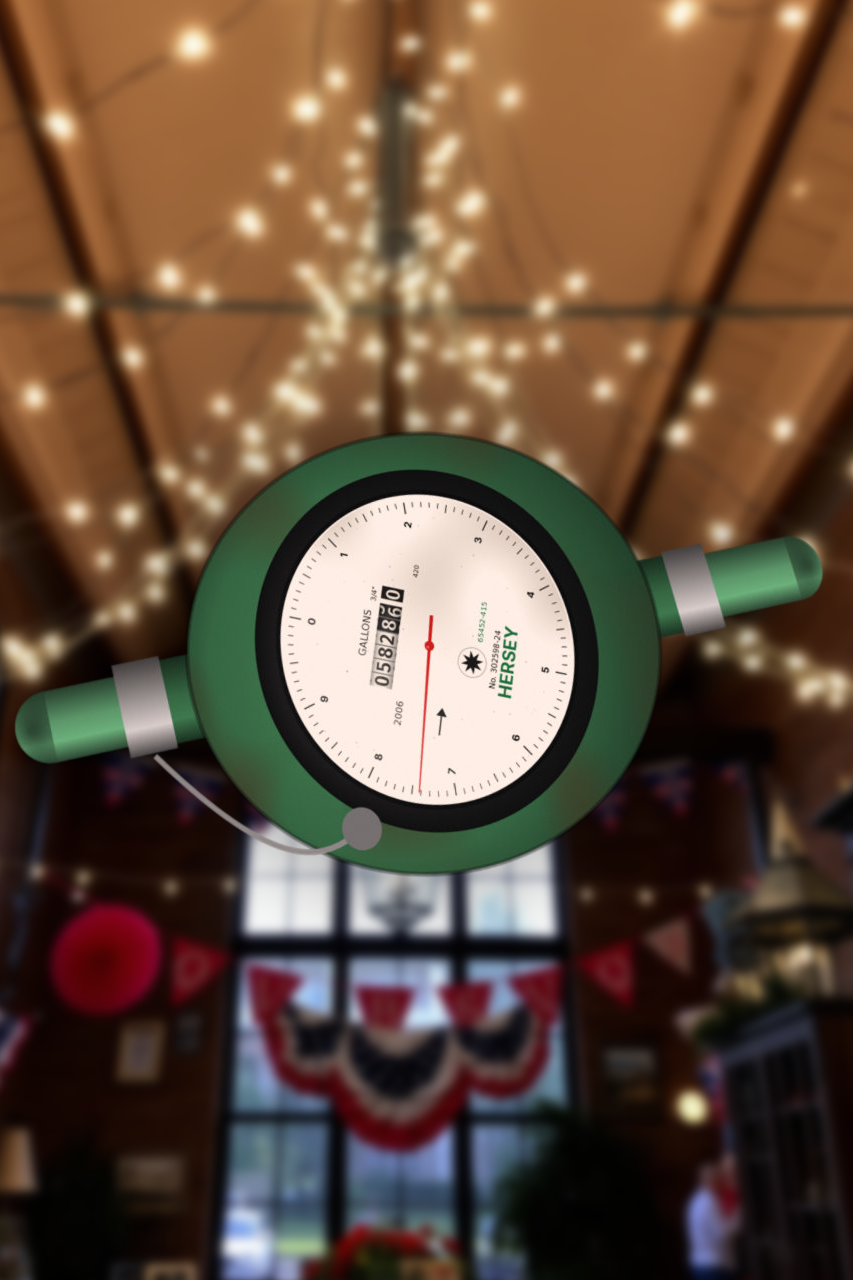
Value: 582857.4,gal
